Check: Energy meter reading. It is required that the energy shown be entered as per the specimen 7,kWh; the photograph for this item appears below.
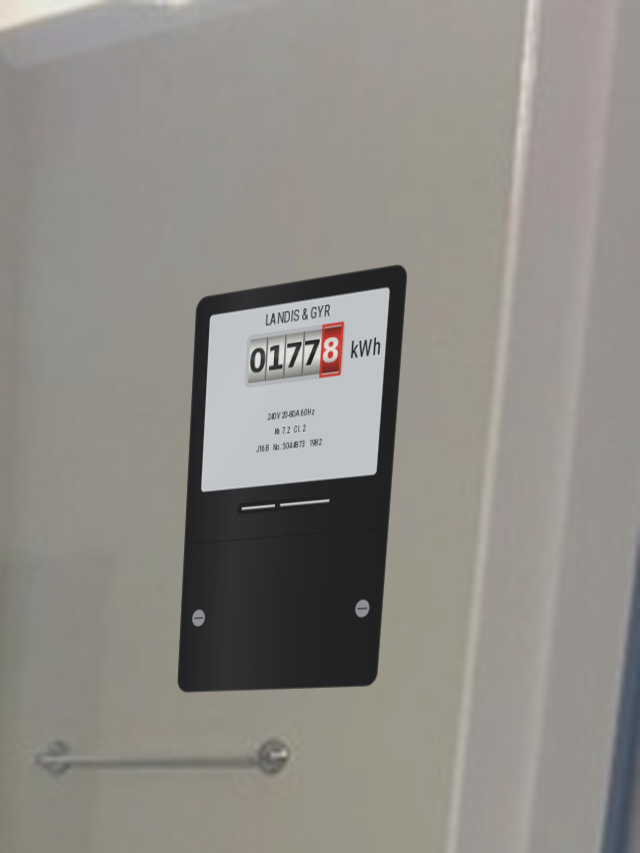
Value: 177.8,kWh
